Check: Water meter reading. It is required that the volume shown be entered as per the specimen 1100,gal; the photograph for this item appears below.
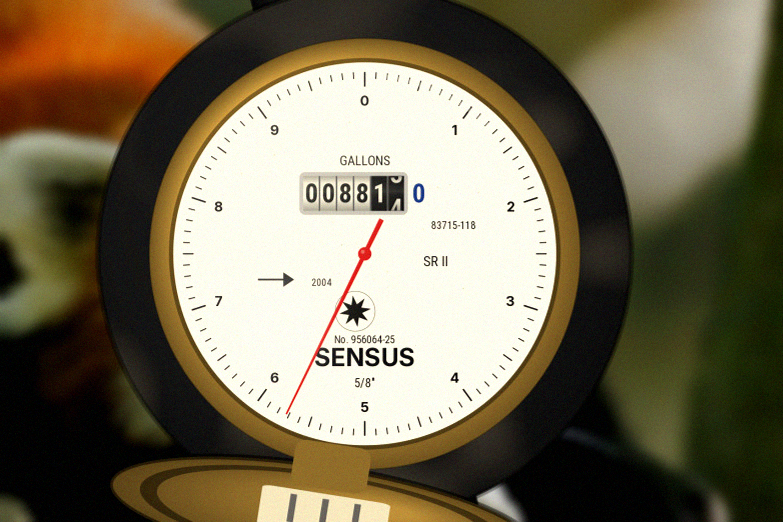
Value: 88135.7,gal
